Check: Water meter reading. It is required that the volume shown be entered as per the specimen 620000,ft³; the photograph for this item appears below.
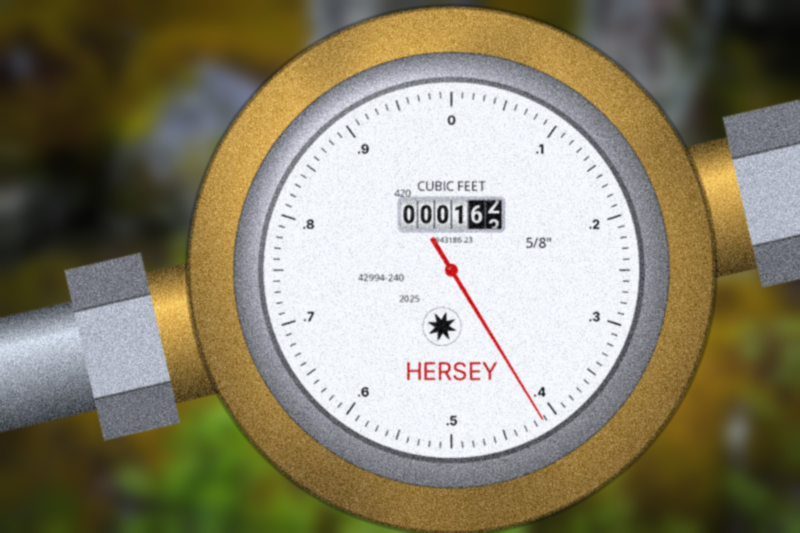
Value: 162.41,ft³
